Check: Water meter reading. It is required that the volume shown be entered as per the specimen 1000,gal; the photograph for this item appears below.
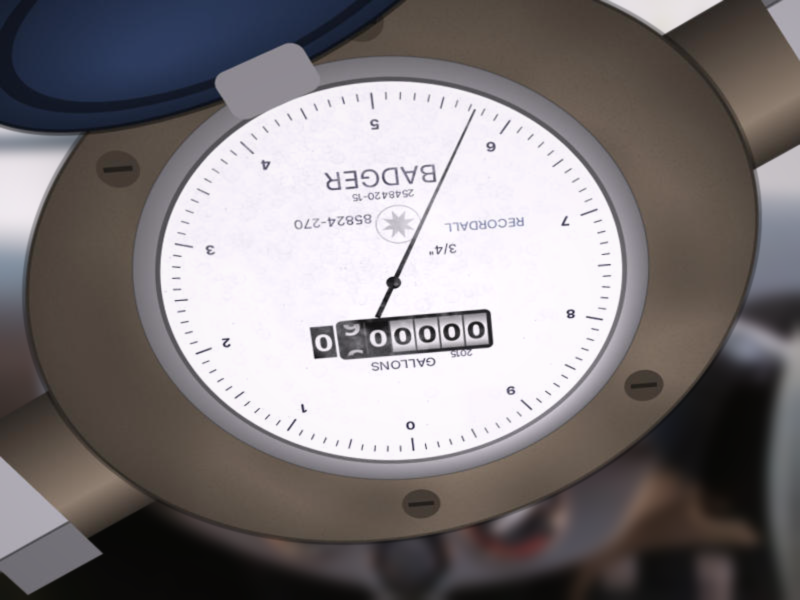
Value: 55.7,gal
